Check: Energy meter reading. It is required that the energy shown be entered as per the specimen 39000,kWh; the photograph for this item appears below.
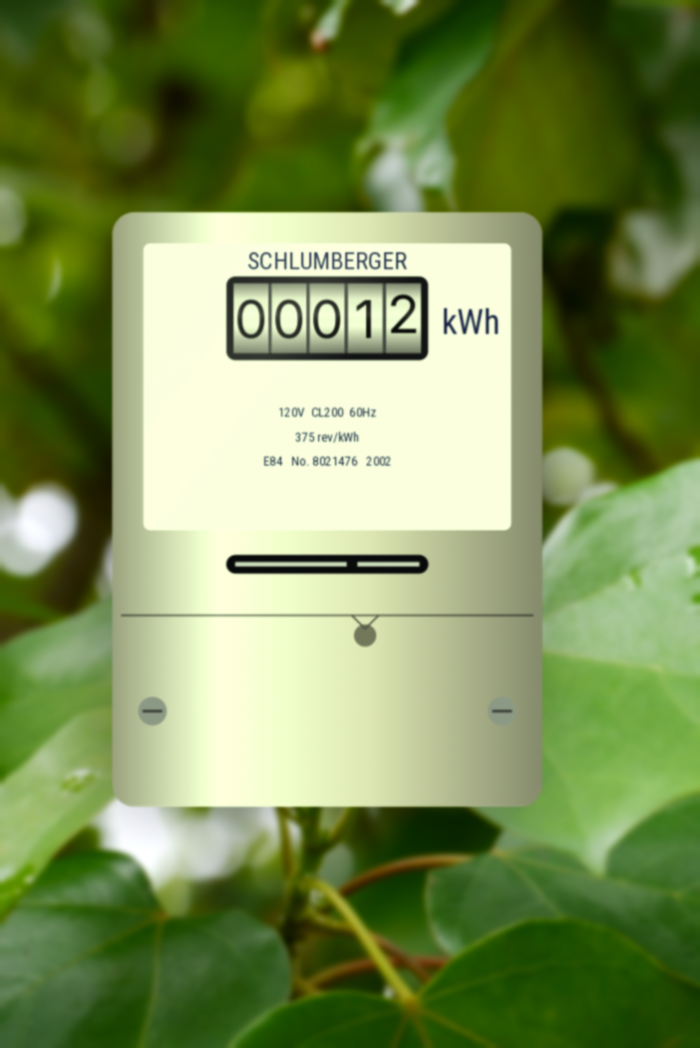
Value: 12,kWh
